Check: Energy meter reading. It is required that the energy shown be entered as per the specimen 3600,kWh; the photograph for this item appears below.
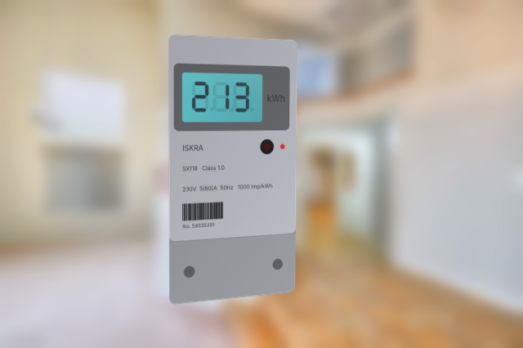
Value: 213,kWh
